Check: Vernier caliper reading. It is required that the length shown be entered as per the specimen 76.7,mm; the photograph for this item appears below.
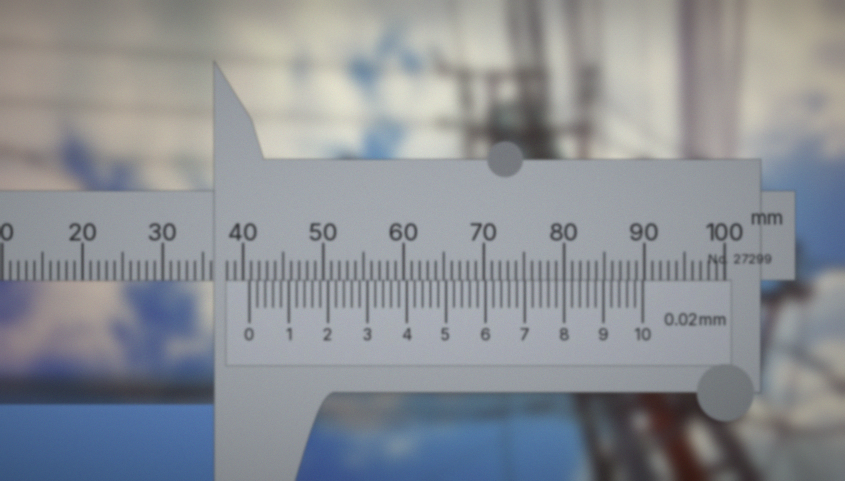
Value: 40.8,mm
